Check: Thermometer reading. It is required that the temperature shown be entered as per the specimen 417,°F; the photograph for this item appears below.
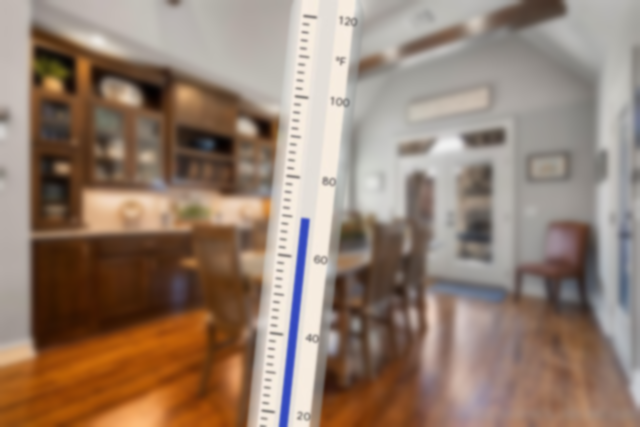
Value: 70,°F
